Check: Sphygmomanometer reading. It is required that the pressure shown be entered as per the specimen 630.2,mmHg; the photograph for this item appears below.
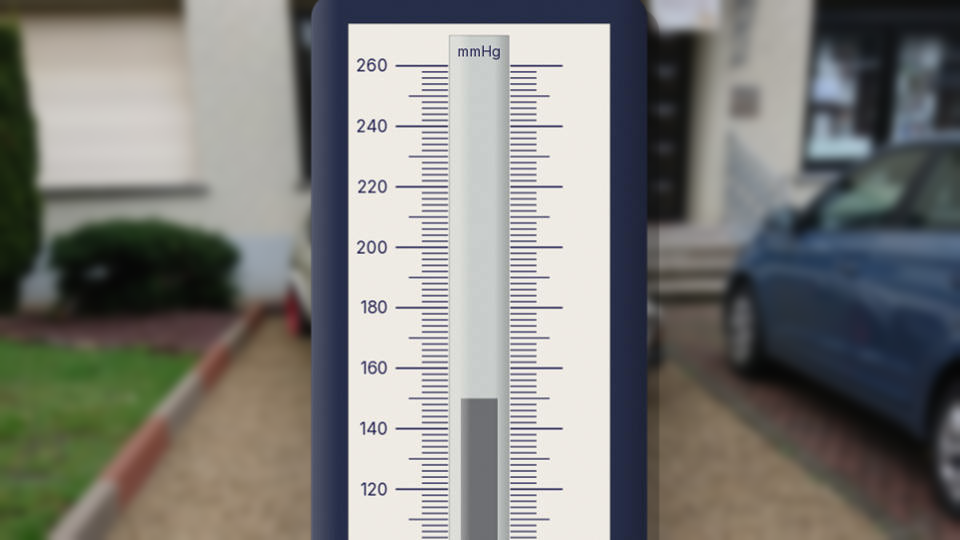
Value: 150,mmHg
